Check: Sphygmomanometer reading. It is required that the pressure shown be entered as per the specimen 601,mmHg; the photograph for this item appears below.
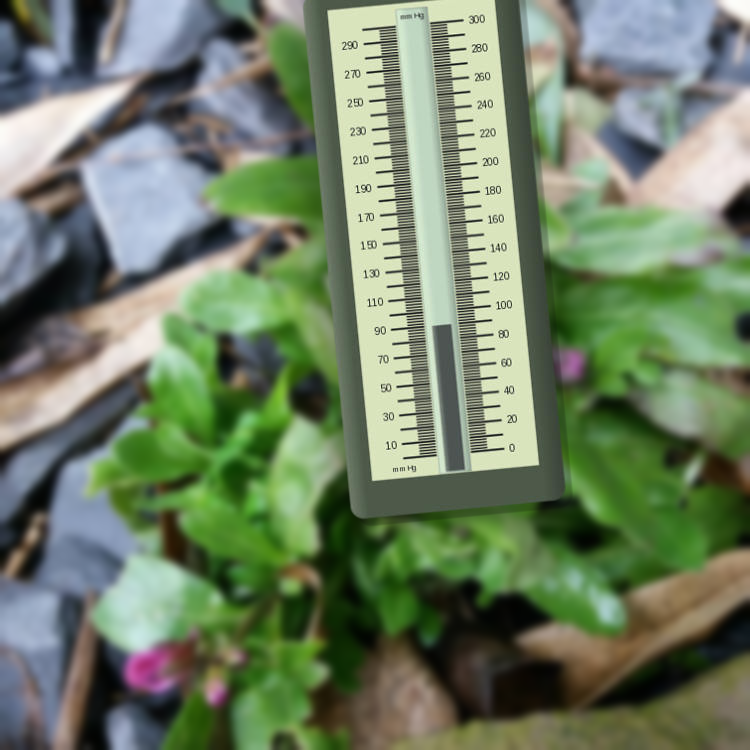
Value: 90,mmHg
